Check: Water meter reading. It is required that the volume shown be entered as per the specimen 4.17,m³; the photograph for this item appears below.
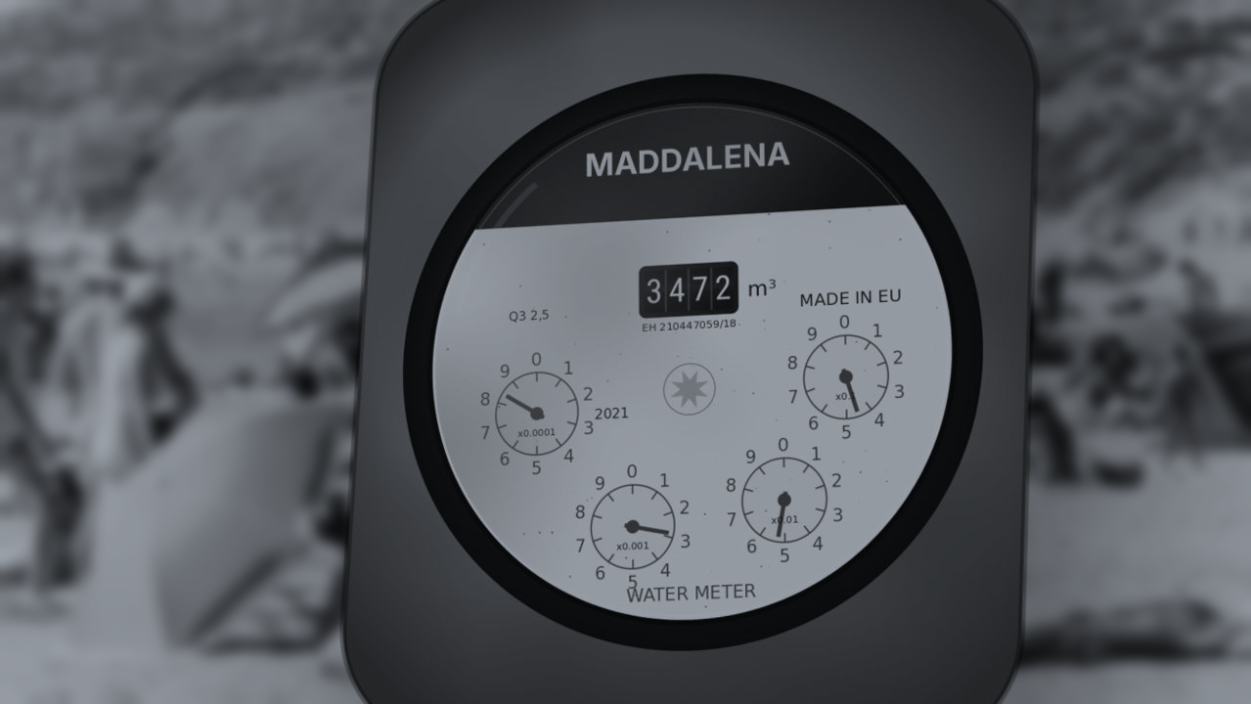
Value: 3472.4528,m³
